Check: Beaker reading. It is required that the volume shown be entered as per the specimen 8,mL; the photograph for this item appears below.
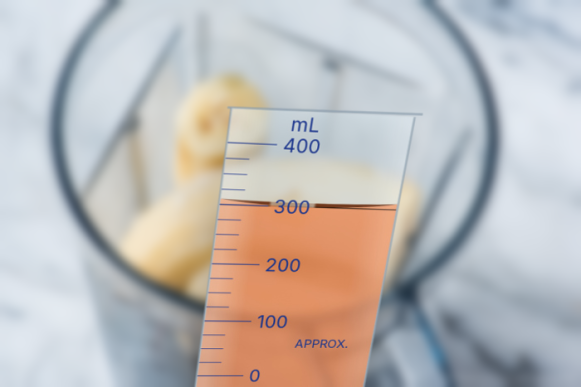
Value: 300,mL
